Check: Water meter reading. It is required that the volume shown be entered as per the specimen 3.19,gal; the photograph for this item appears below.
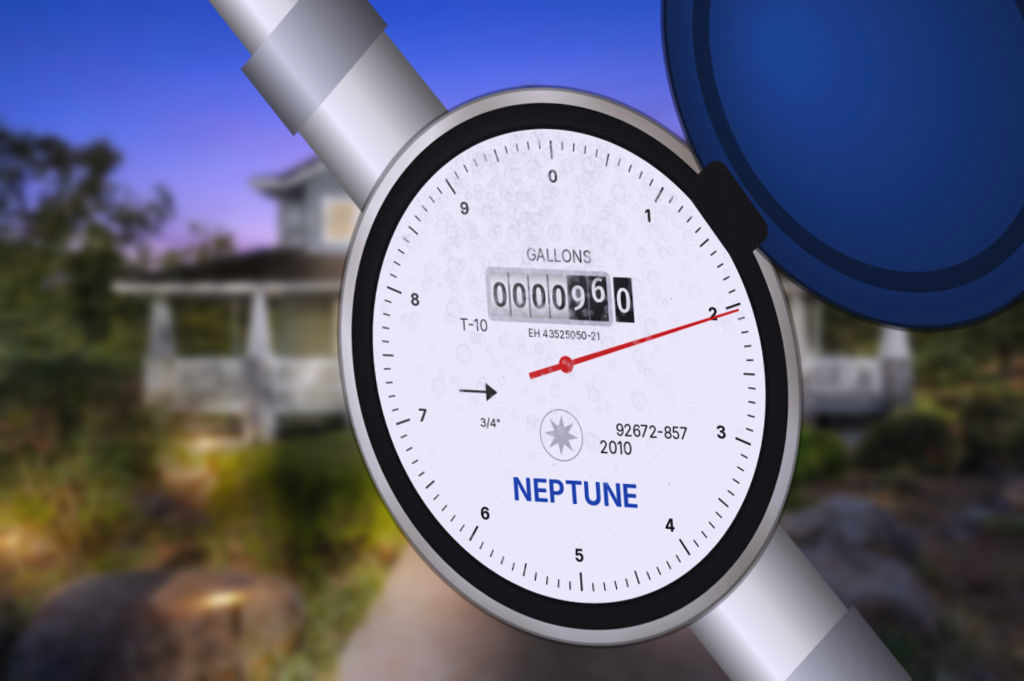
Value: 962.0,gal
